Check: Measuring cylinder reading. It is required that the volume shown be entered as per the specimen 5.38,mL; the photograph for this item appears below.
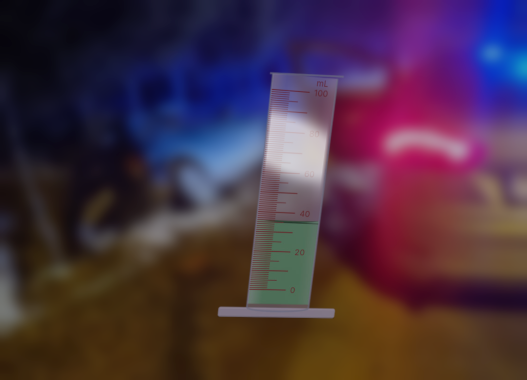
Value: 35,mL
